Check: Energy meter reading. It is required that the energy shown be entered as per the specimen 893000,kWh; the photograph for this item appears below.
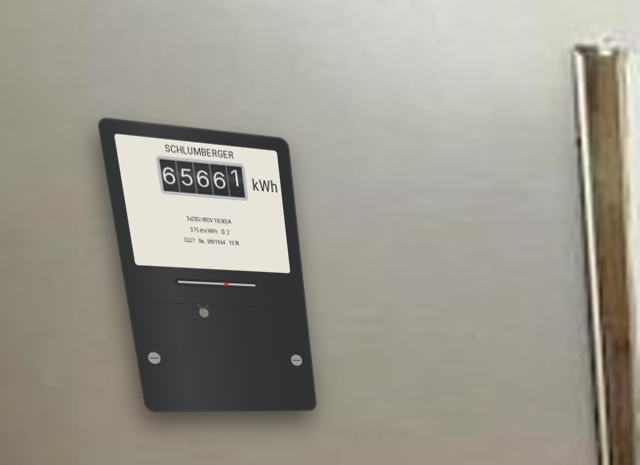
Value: 65661,kWh
